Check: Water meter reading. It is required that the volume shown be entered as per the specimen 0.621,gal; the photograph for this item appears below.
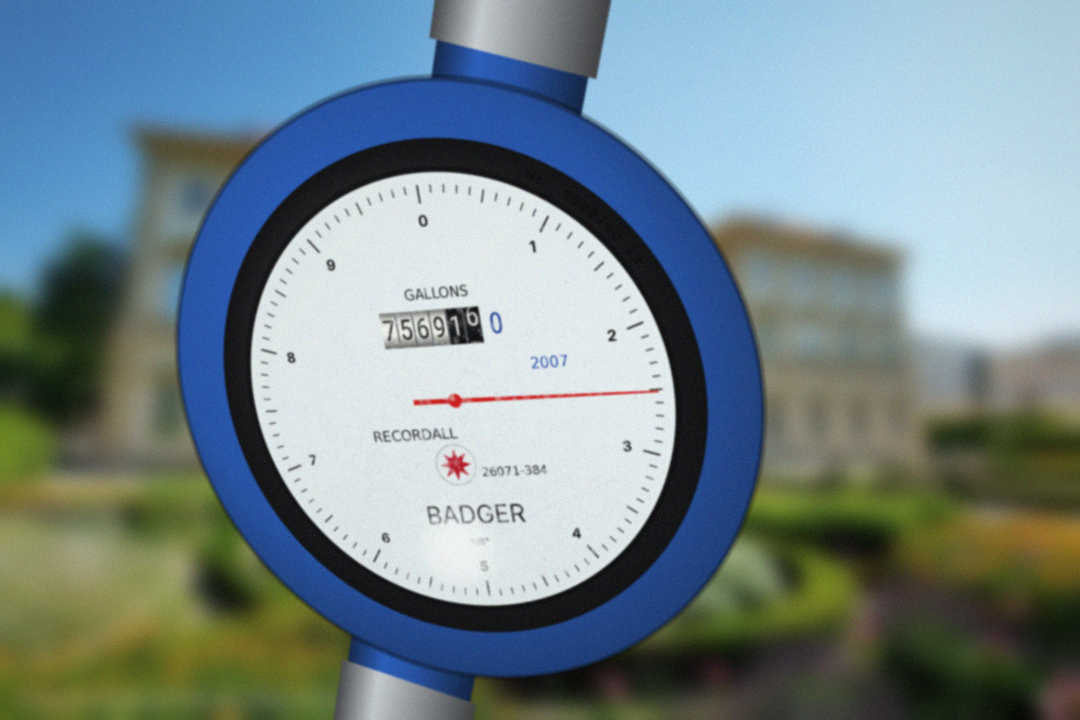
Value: 7569162.5,gal
